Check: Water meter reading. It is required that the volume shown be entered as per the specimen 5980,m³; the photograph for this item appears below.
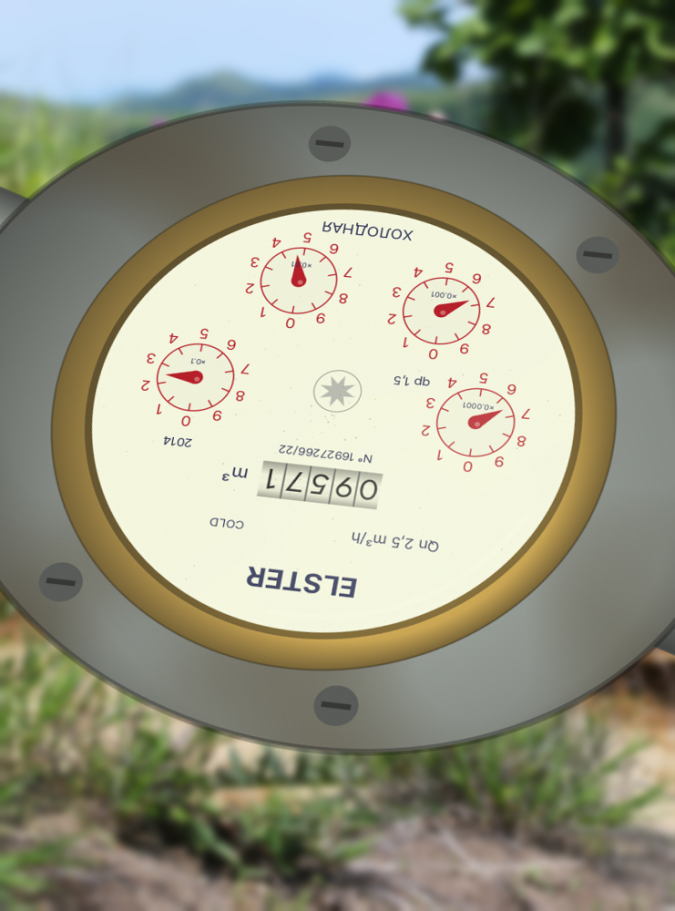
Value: 9571.2466,m³
